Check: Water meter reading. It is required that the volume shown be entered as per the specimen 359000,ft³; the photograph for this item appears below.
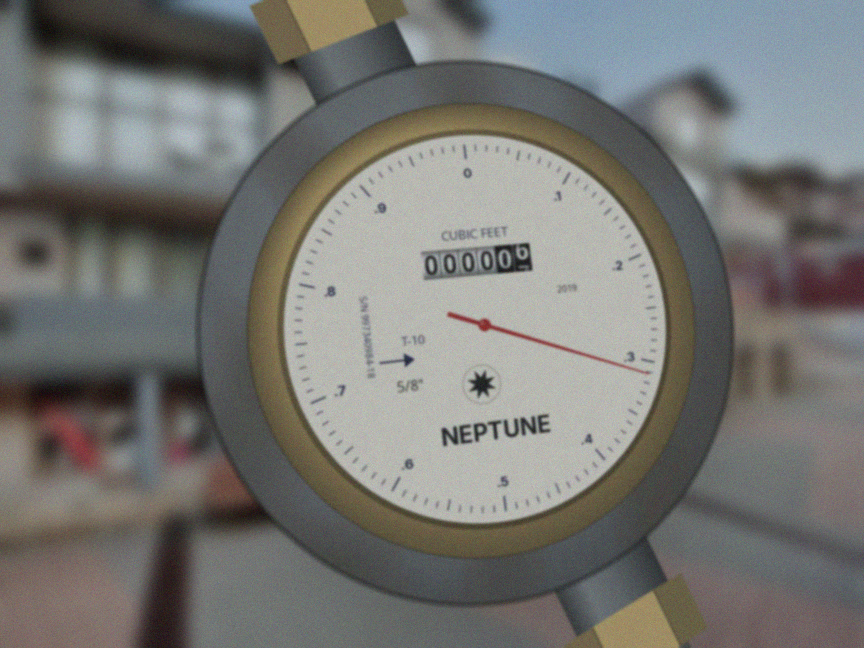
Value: 6.31,ft³
